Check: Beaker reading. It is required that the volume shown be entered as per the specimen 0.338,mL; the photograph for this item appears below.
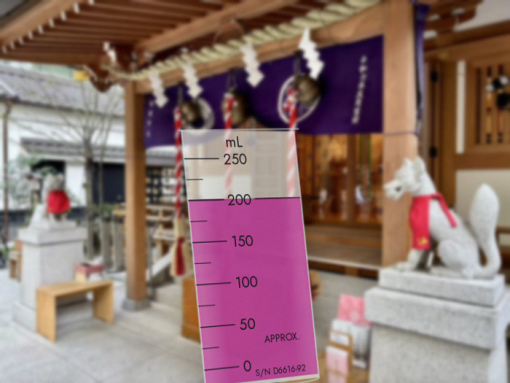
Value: 200,mL
